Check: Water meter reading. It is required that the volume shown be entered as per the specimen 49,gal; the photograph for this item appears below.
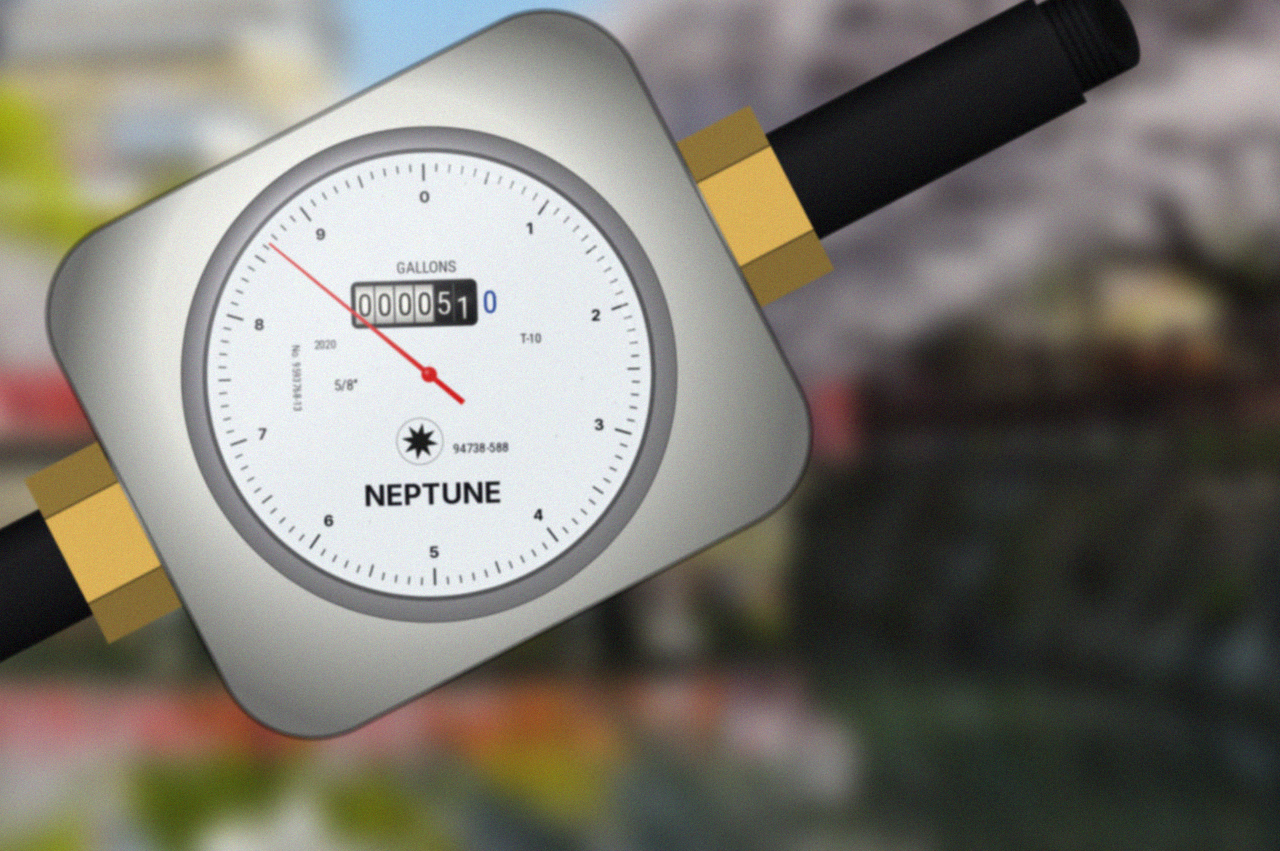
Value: 508.6,gal
